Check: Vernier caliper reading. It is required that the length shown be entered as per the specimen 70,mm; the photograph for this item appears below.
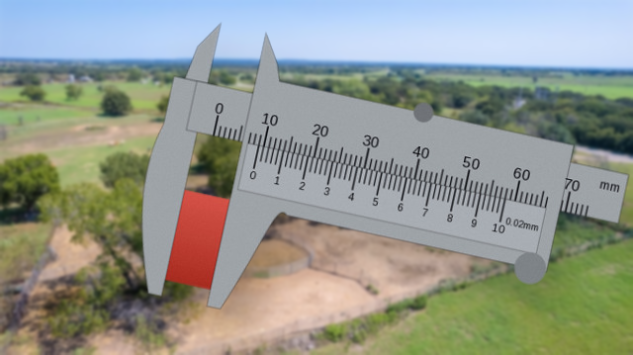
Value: 9.0,mm
